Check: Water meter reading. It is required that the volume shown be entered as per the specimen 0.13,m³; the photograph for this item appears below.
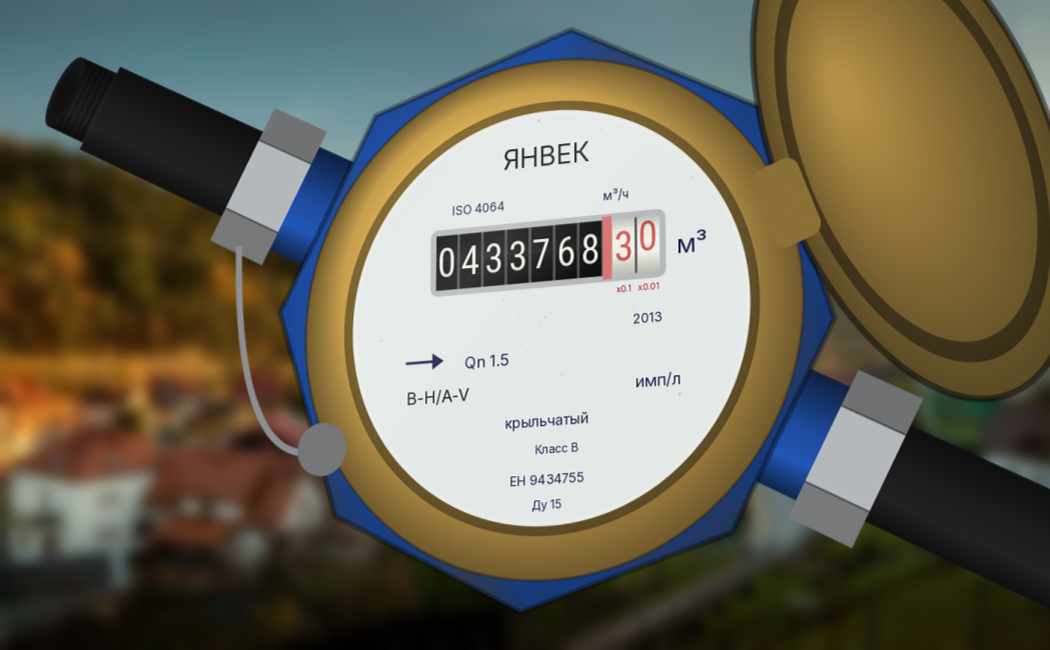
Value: 433768.30,m³
